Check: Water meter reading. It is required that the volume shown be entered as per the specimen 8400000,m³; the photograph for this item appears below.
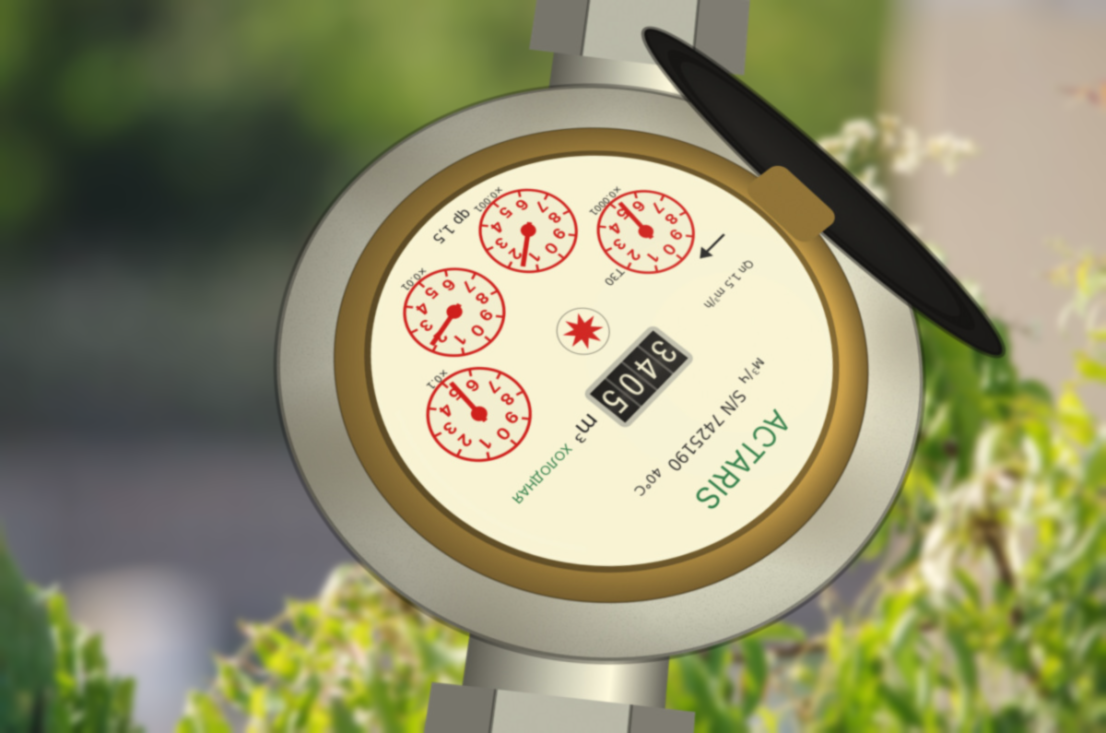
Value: 3405.5215,m³
